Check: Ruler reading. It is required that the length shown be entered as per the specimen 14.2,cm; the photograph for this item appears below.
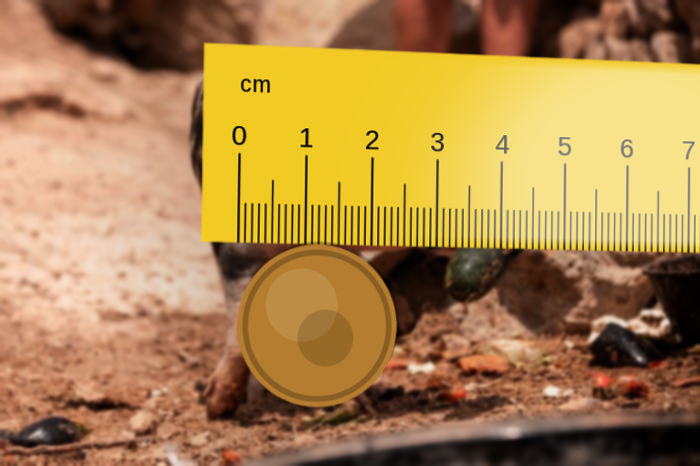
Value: 2.4,cm
